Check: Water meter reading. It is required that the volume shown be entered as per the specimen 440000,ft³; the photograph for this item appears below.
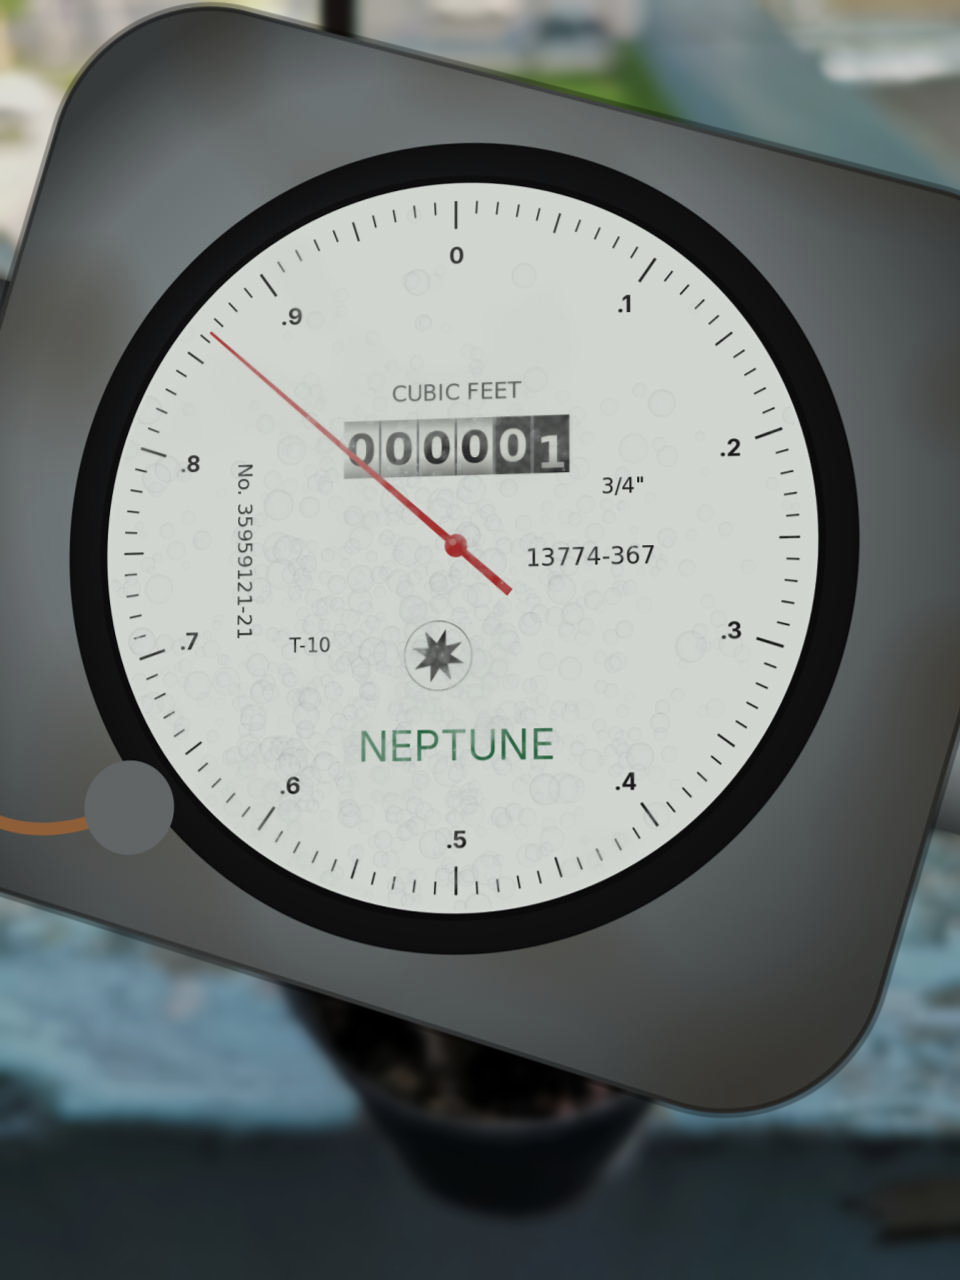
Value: 0.86,ft³
